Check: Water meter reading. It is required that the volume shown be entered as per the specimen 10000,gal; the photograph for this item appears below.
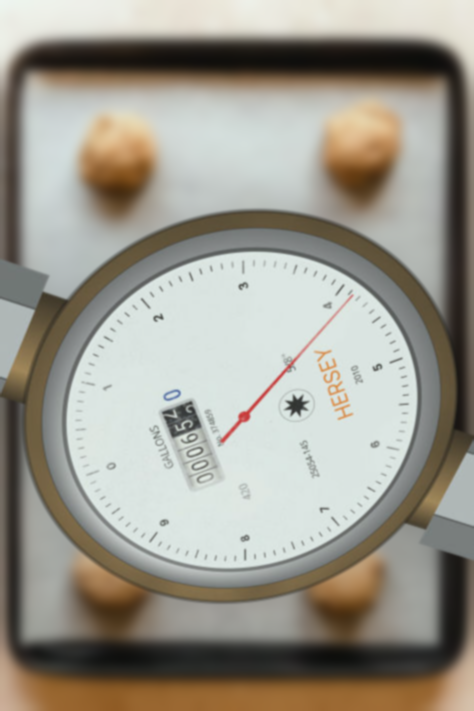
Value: 6524.1,gal
